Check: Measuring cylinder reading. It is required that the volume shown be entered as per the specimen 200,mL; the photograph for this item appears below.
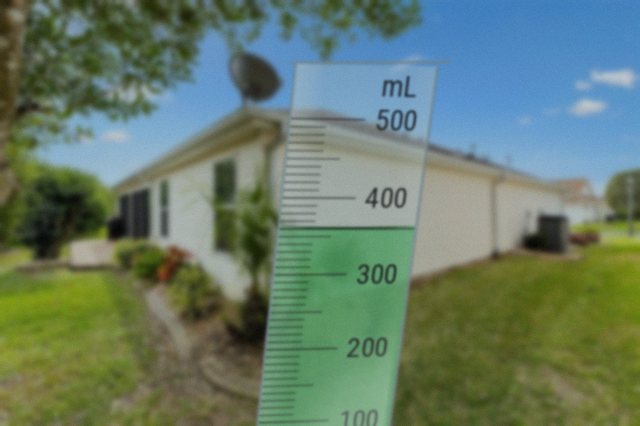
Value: 360,mL
